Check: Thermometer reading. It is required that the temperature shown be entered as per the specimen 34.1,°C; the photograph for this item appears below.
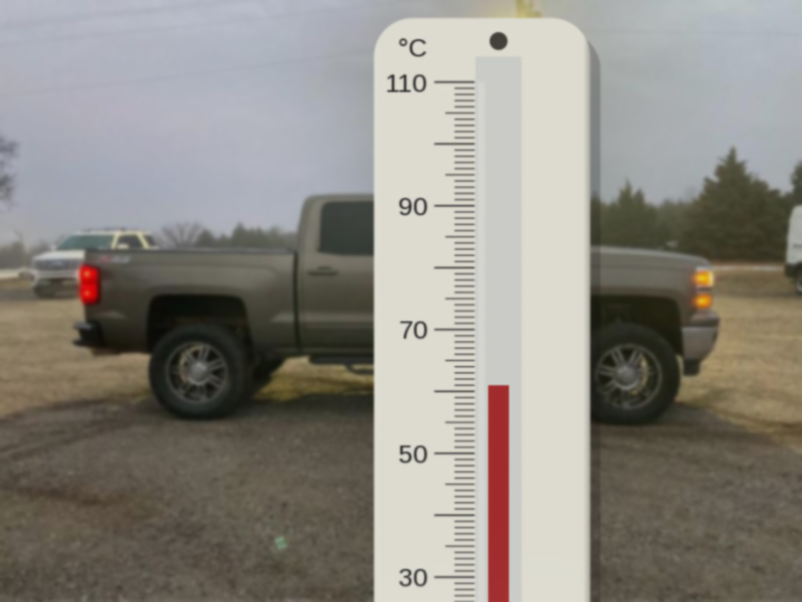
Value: 61,°C
